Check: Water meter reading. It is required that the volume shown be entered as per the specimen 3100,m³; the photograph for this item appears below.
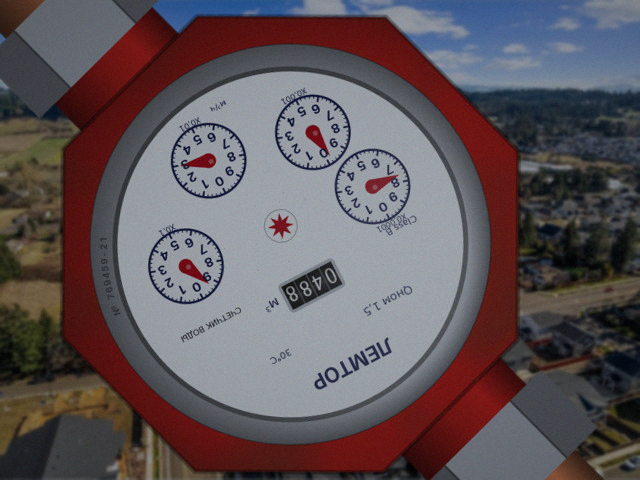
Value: 487.9297,m³
